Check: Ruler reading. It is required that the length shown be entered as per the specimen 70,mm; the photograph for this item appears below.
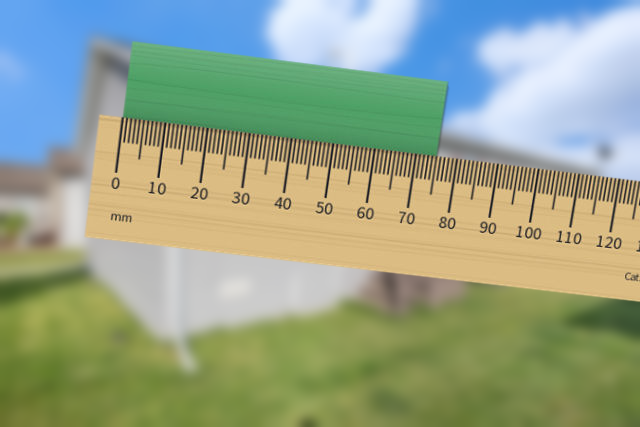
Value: 75,mm
